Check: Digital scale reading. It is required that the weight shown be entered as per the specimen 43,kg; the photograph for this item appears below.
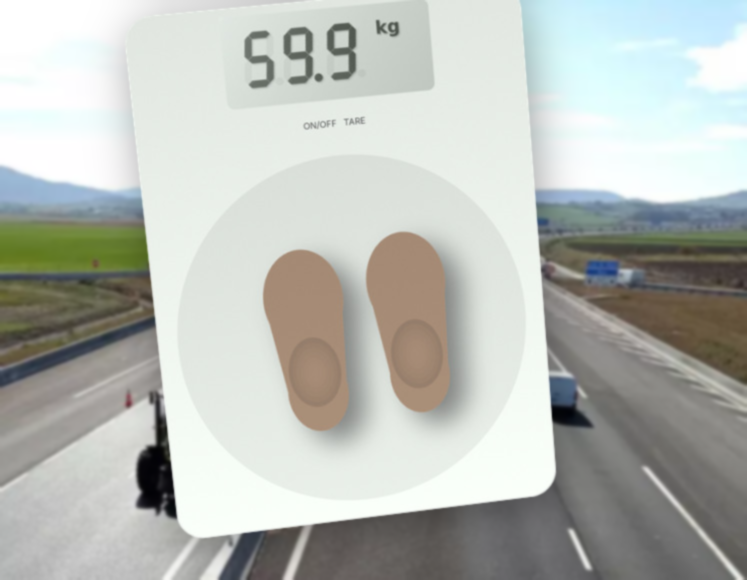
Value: 59.9,kg
